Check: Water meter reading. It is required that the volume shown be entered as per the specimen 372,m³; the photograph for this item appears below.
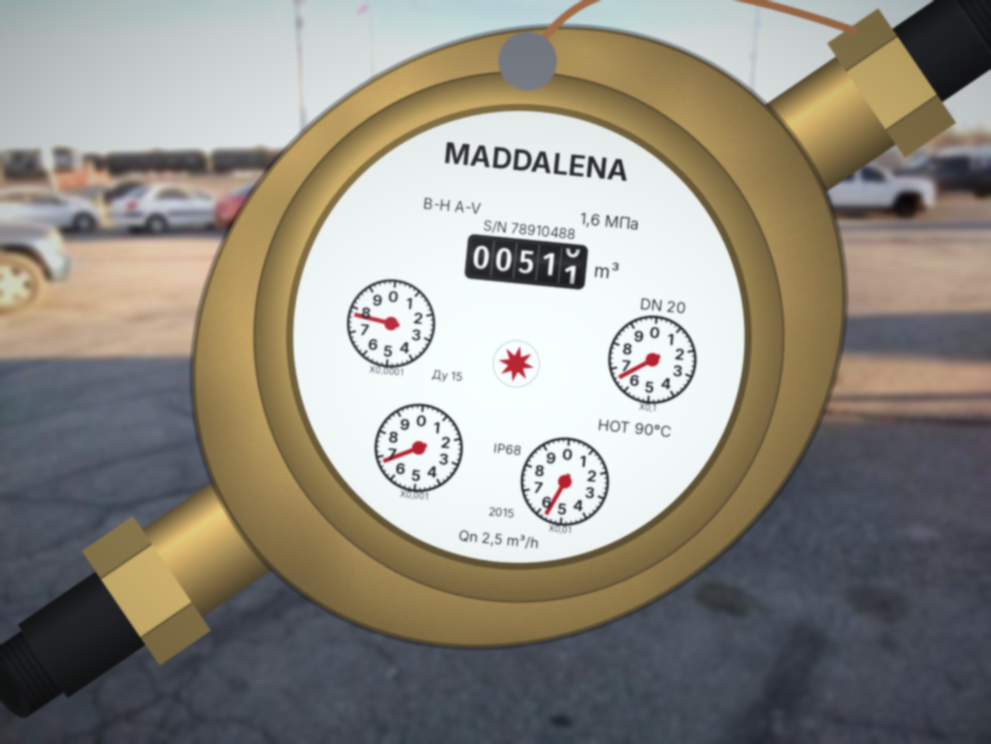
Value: 510.6567,m³
